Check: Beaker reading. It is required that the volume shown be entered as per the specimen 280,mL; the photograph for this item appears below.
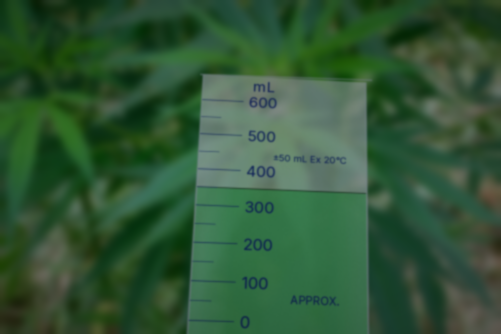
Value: 350,mL
